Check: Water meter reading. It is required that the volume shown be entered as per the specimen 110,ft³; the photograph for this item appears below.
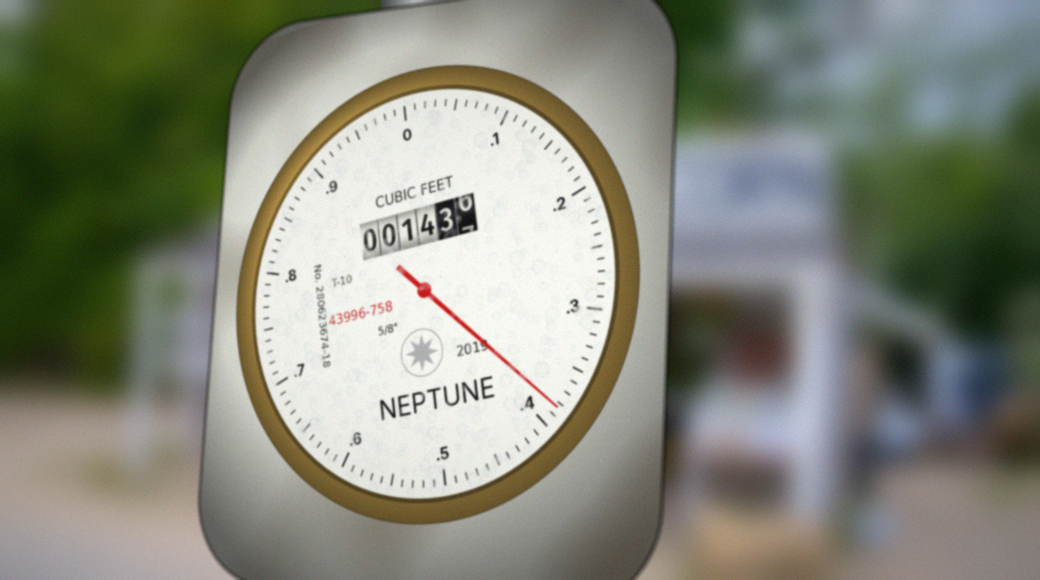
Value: 1436.38,ft³
